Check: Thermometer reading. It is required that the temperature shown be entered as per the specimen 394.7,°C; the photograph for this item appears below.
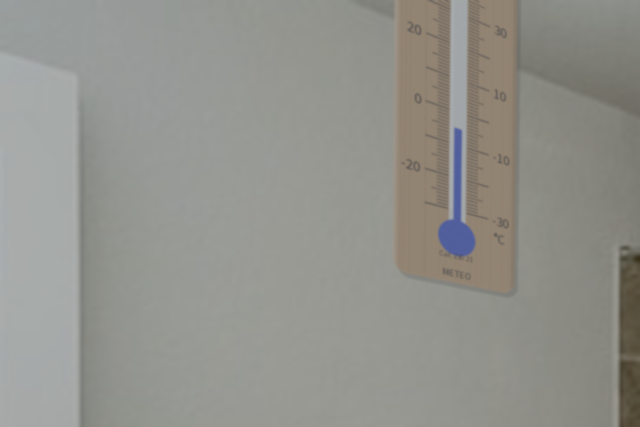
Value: -5,°C
